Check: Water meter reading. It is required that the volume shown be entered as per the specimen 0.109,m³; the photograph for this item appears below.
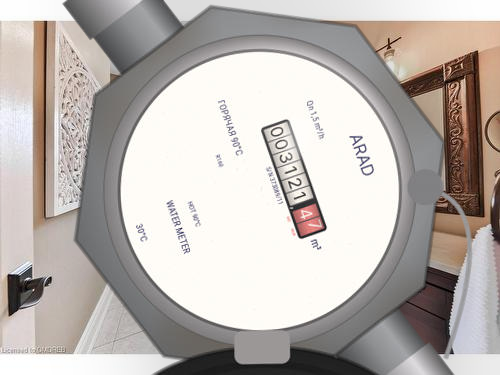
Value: 3121.47,m³
